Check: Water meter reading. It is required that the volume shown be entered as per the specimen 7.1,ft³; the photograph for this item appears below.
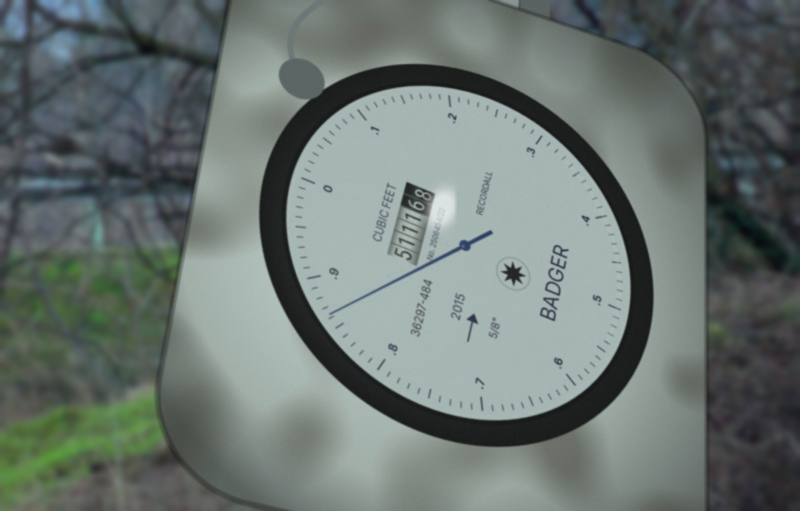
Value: 511167.86,ft³
